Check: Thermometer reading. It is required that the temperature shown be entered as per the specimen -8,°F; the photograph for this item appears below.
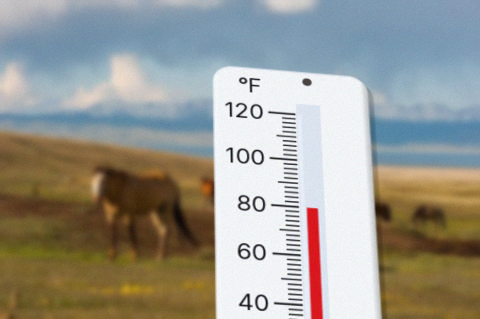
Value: 80,°F
